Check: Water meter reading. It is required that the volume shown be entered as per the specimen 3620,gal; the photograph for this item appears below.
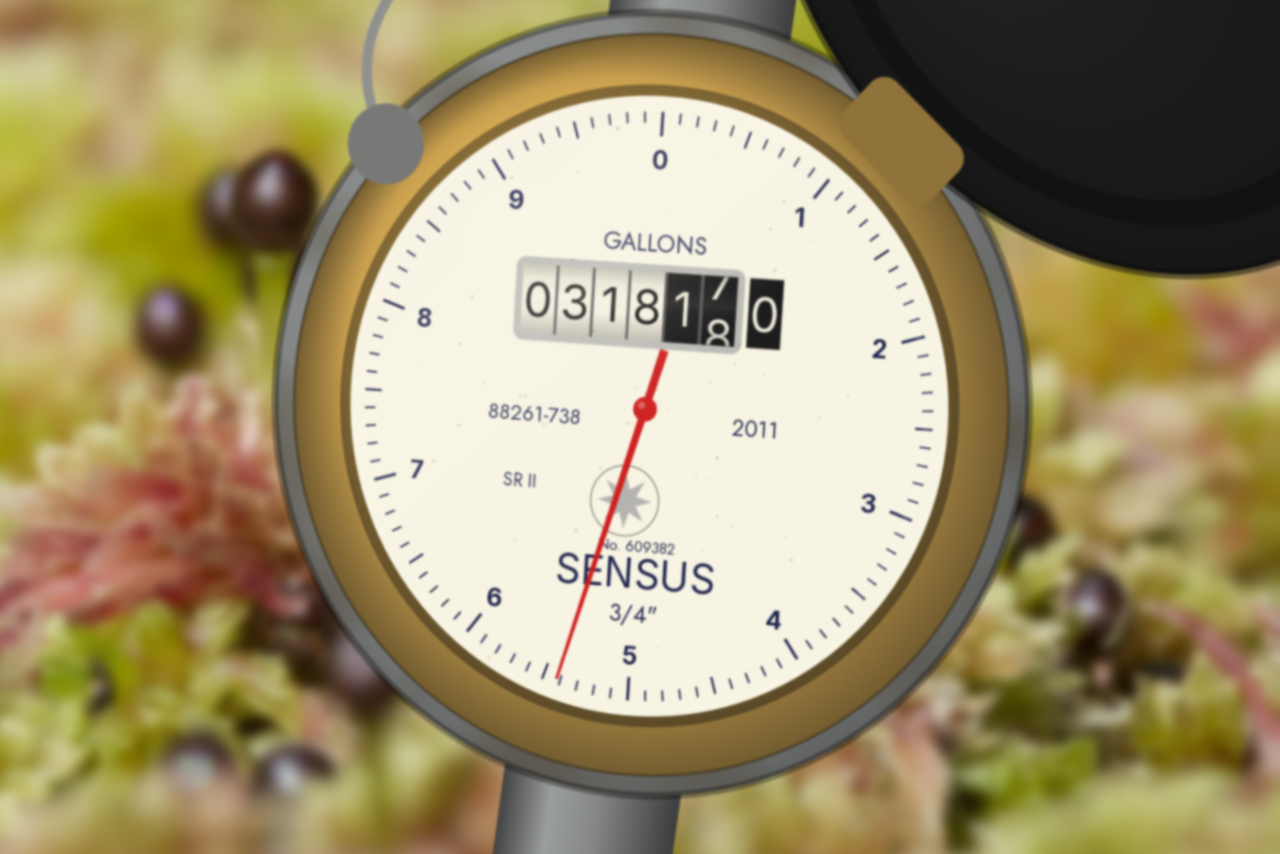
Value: 318175.4,gal
